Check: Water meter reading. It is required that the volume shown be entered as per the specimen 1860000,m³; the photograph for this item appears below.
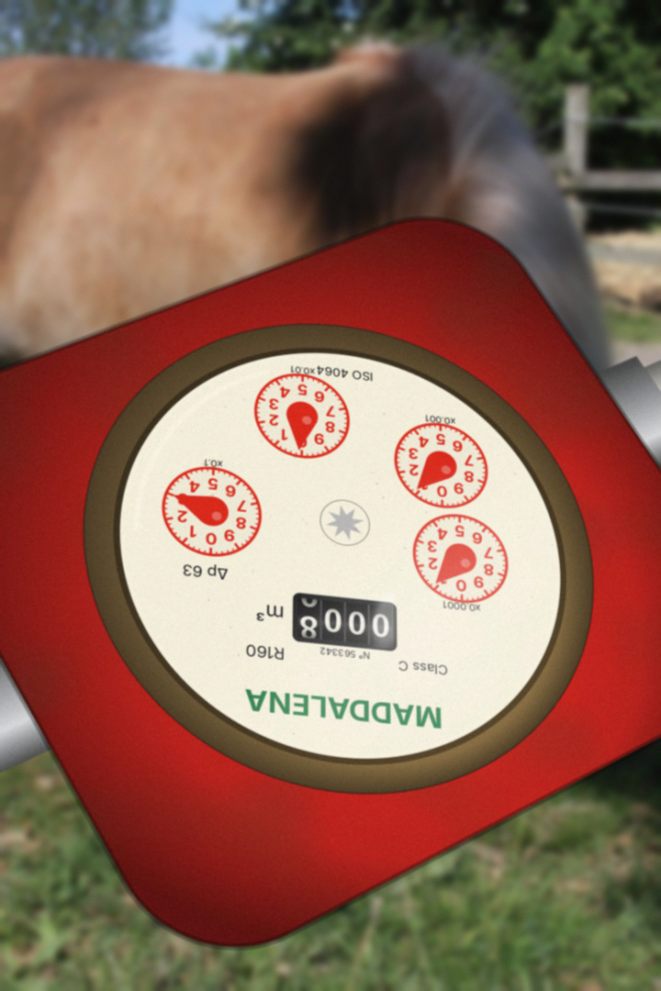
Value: 8.3011,m³
